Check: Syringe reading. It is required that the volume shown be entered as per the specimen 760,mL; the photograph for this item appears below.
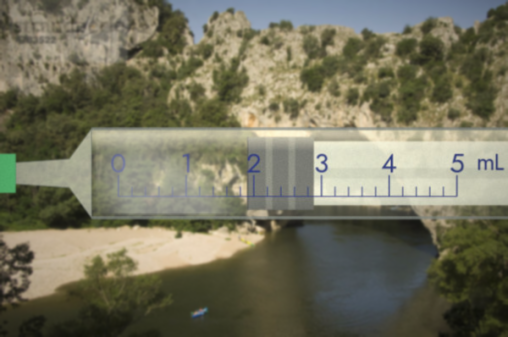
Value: 1.9,mL
